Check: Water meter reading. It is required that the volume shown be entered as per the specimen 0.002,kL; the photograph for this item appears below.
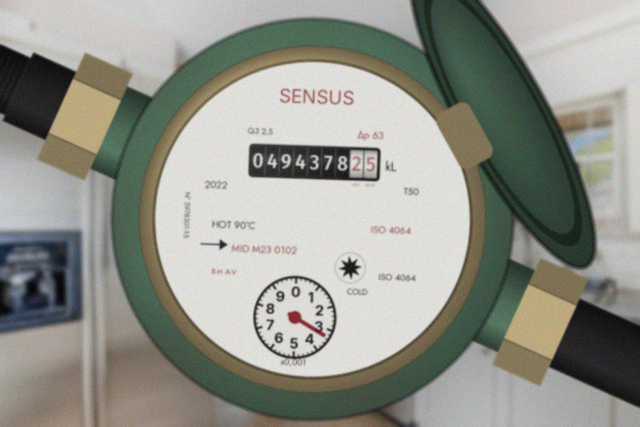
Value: 494378.253,kL
